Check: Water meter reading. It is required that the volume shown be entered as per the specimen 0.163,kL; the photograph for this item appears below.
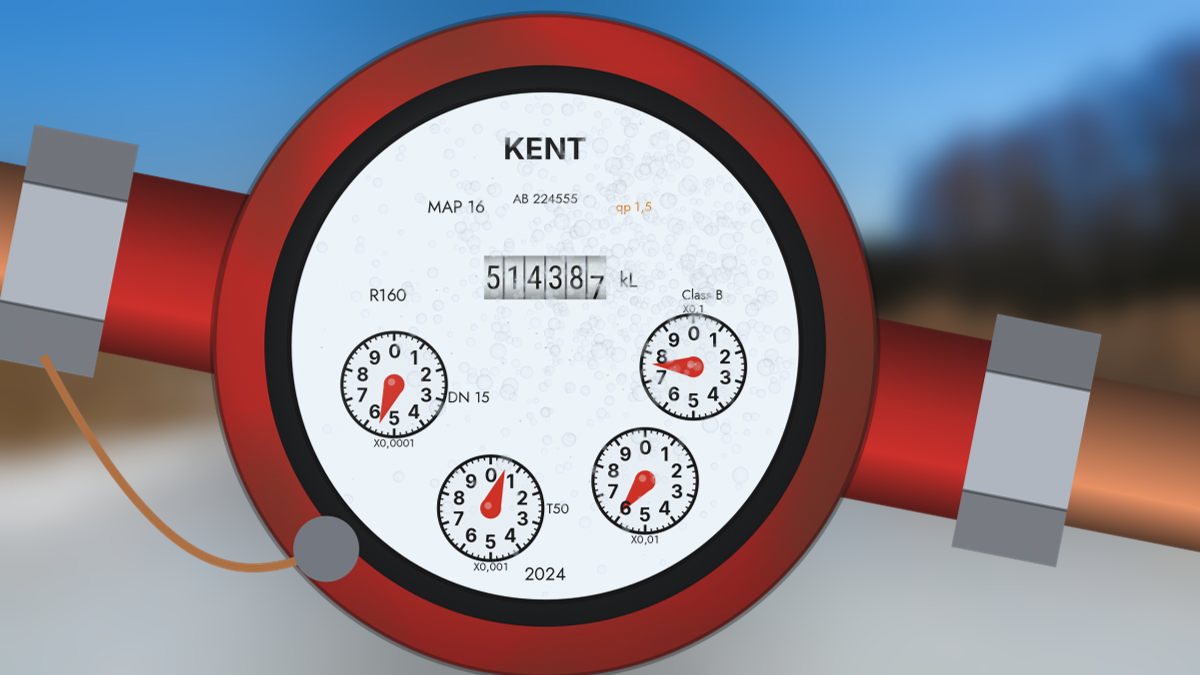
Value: 514386.7605,kL
